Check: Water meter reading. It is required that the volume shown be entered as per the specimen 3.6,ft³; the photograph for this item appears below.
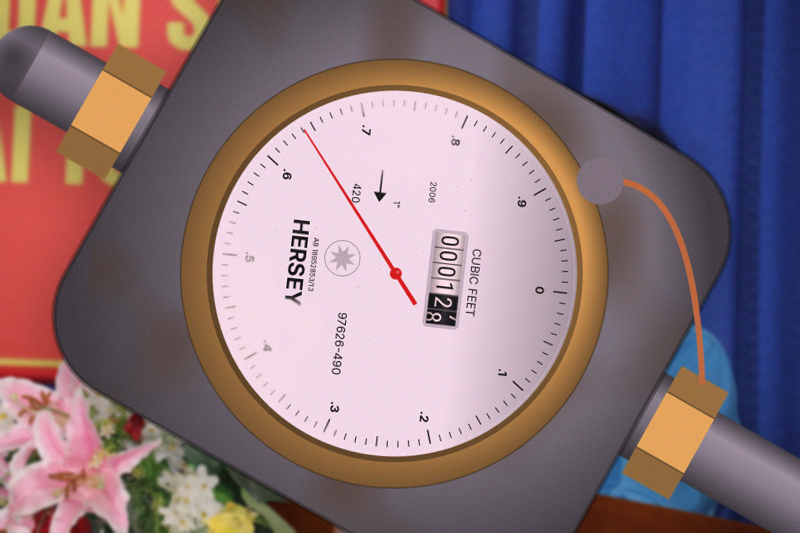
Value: 127.64,ft³
